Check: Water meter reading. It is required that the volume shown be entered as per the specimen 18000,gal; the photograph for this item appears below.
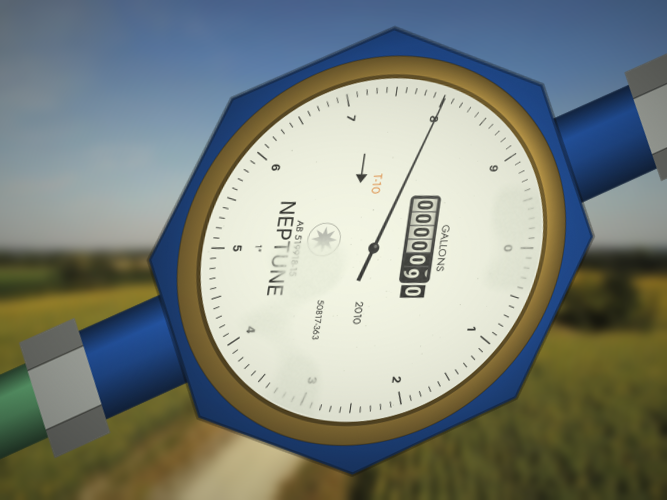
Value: 88.0,gal
